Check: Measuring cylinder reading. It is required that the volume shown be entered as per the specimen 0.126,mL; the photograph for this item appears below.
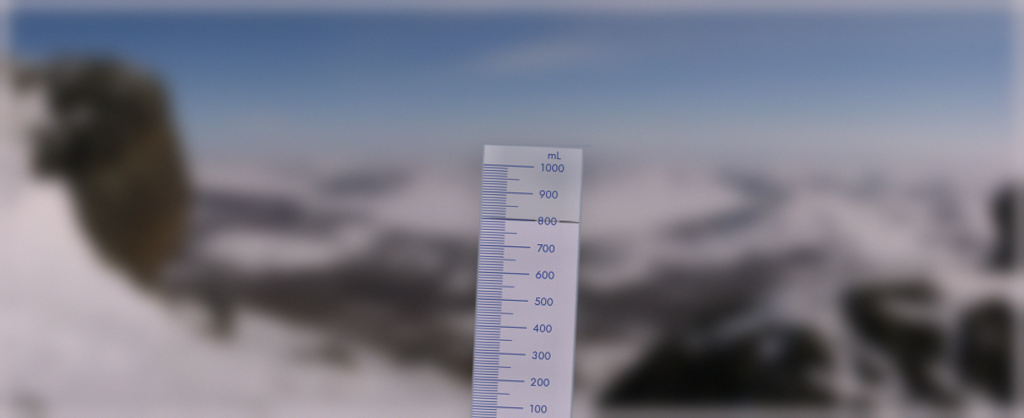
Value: 800,mL
